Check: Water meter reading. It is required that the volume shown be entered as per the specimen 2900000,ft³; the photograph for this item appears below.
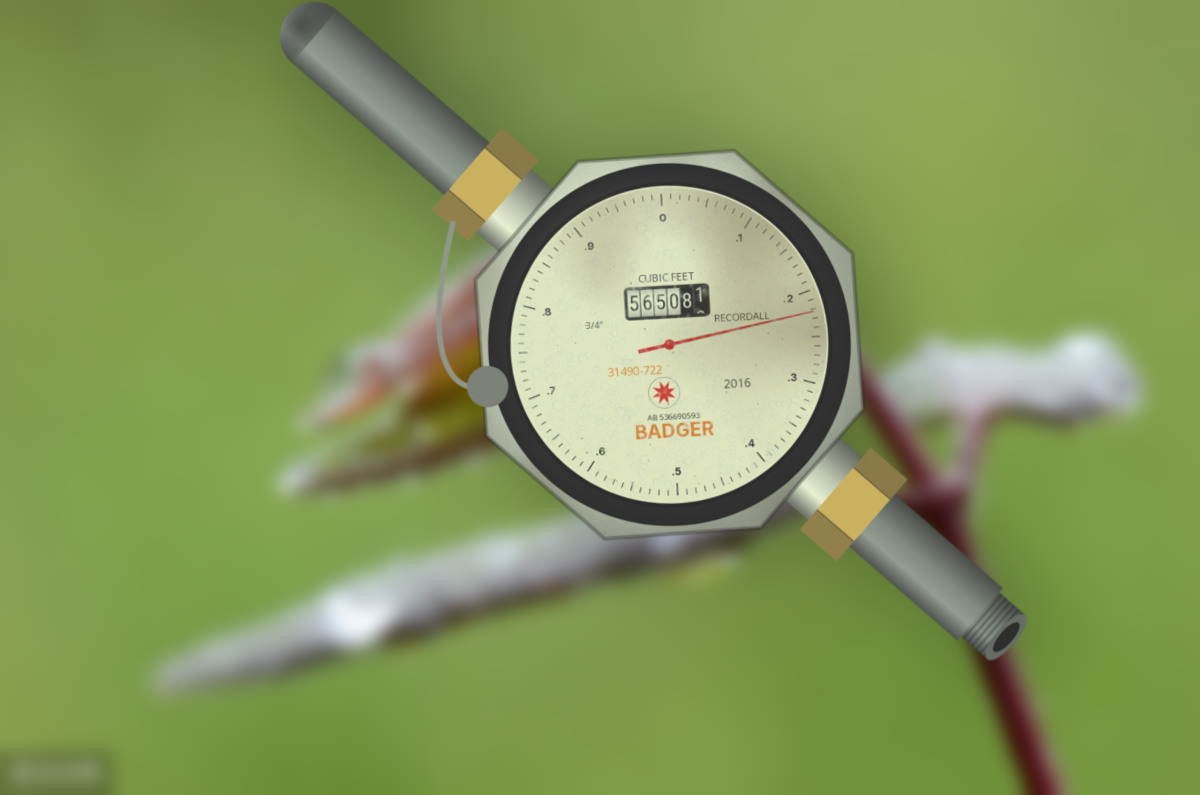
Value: 565081.22,ft³
